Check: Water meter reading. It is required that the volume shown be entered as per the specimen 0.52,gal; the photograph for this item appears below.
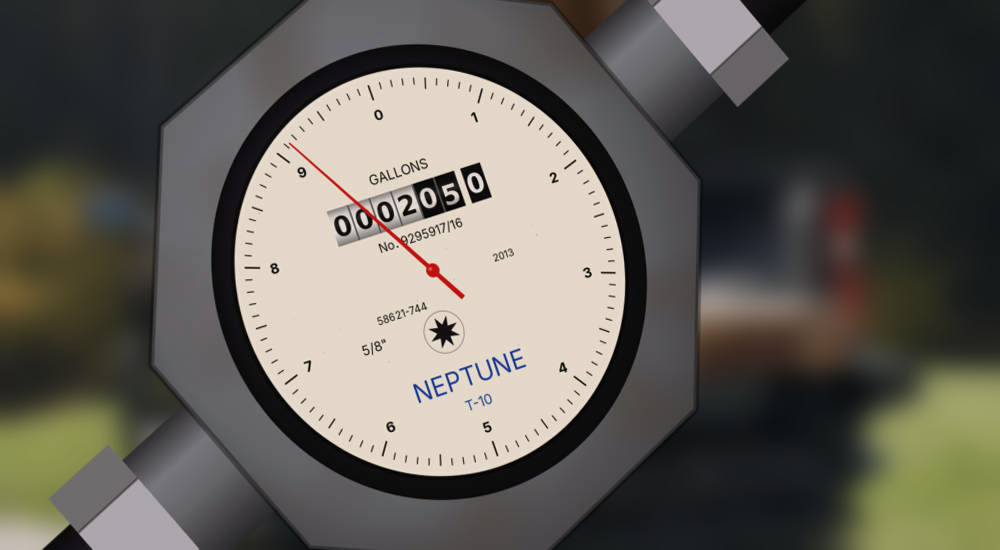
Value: 2049.1,gal
